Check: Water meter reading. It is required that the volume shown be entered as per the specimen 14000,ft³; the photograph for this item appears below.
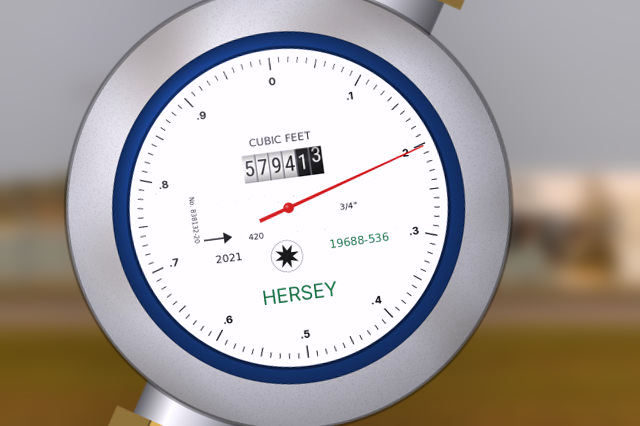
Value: 579413.20,ft³
